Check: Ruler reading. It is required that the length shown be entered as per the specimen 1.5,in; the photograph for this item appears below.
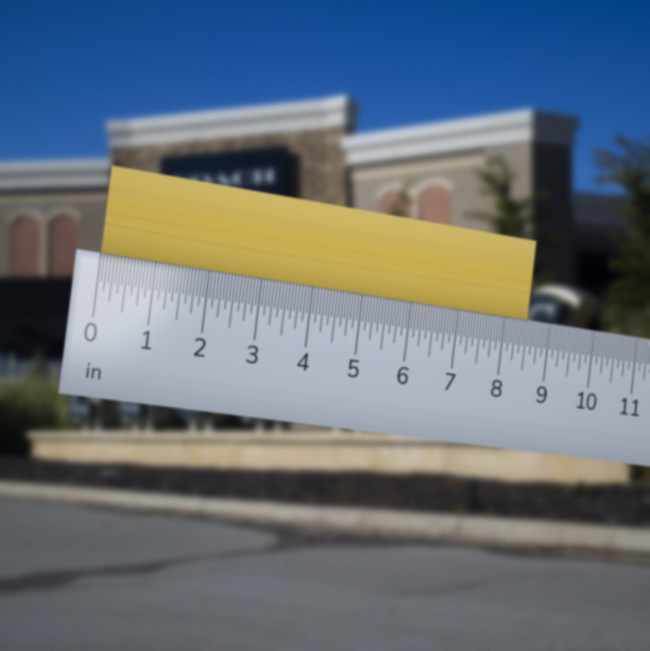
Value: 8.5,in
